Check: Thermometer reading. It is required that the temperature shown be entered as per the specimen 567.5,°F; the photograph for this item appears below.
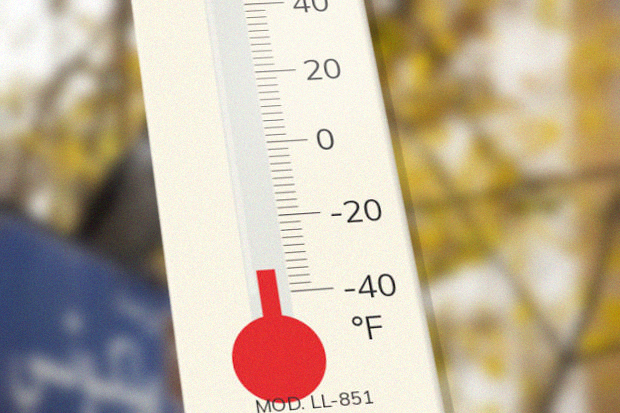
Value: -34,°F
